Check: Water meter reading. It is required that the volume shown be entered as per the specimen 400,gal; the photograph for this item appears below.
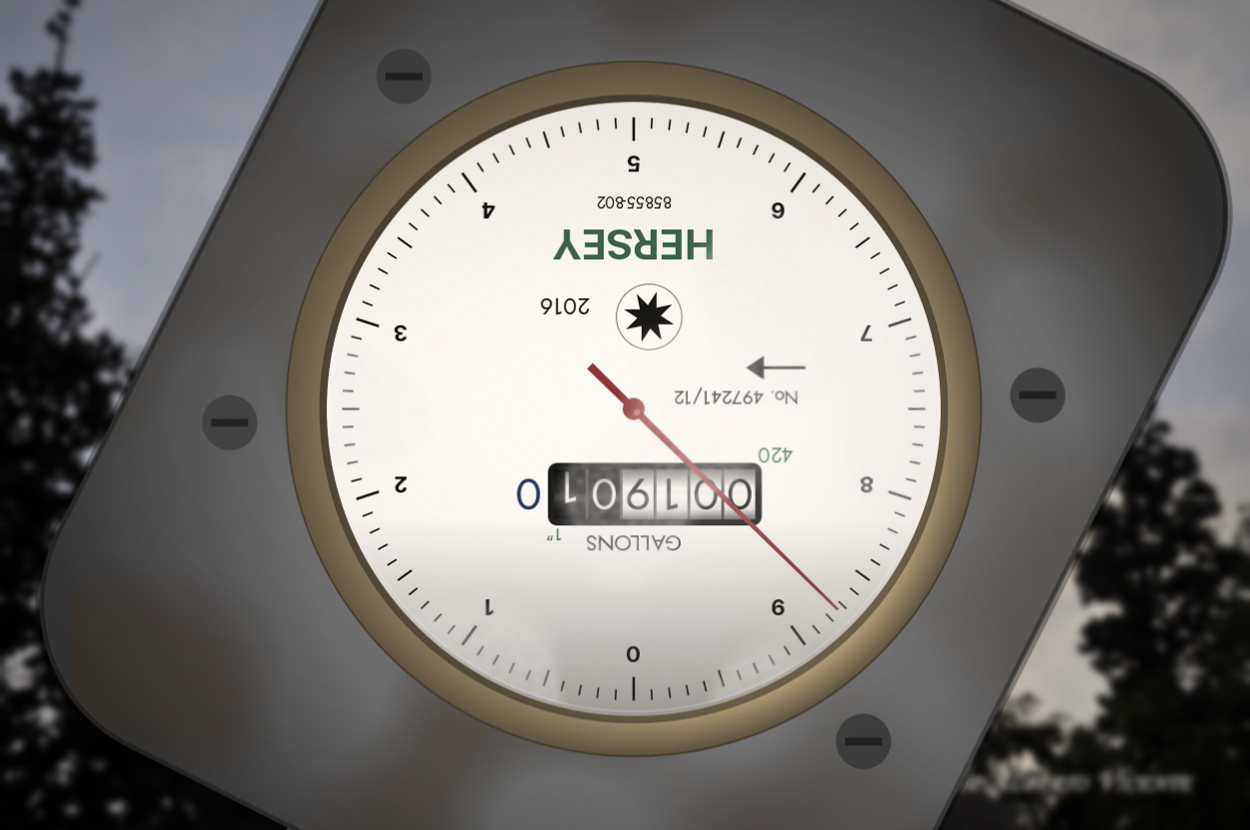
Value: 19008.7,gal
